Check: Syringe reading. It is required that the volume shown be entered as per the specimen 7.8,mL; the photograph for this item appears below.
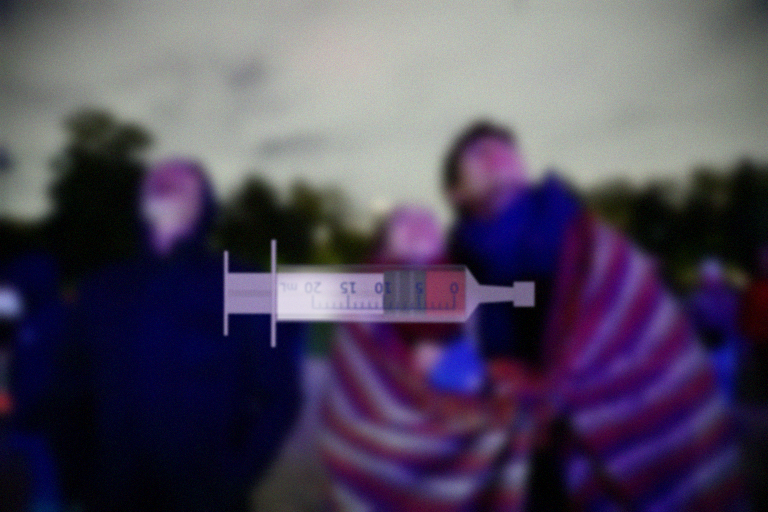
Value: 4,mL
